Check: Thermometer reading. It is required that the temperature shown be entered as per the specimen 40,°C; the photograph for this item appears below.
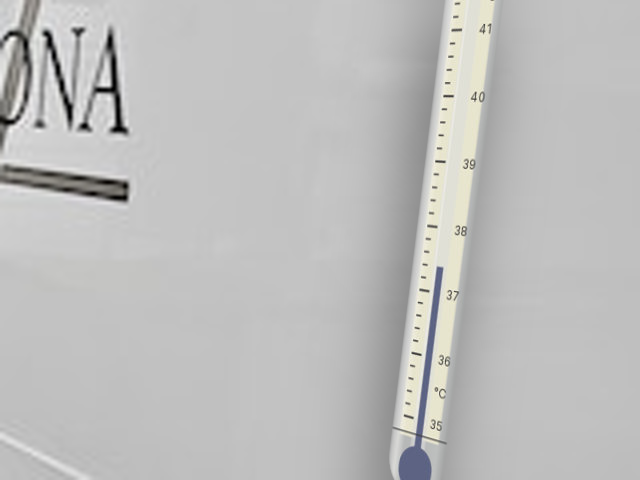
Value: 37.4,°C
